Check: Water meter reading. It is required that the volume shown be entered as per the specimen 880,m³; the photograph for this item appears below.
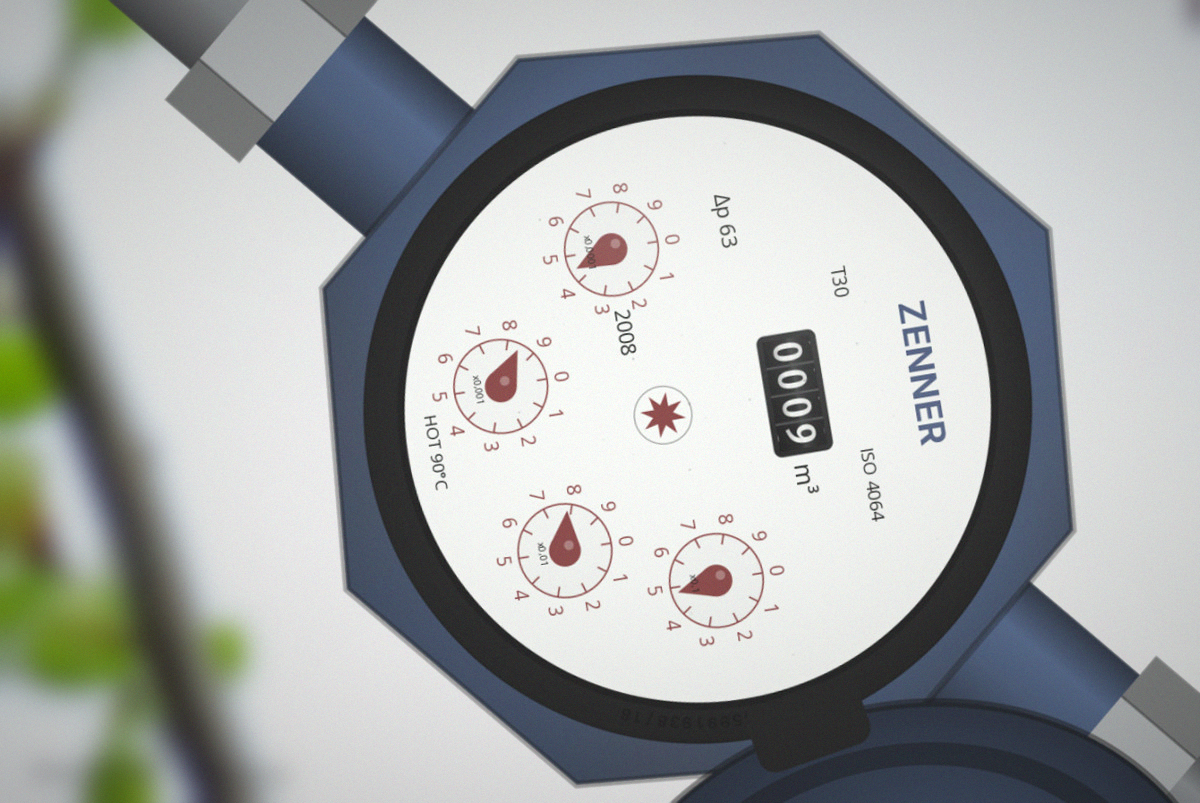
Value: 9.4784,m³
